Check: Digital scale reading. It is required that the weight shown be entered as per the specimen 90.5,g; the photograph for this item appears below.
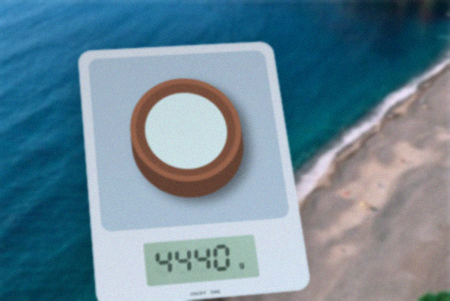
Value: 4440,g
